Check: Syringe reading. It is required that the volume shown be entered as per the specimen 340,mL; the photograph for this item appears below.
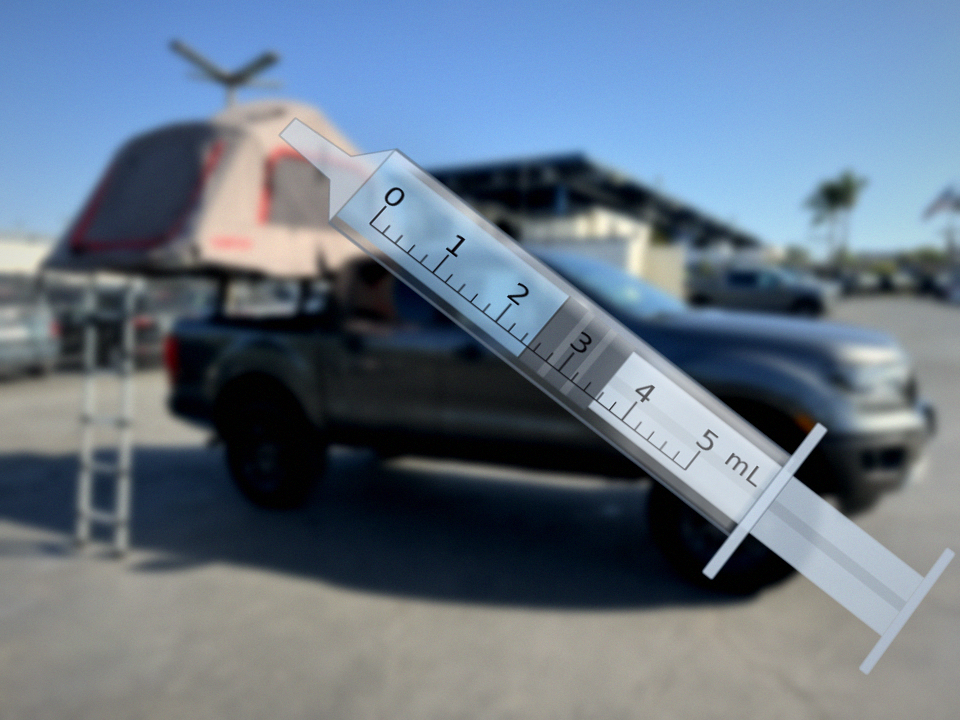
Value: 2.5,mL
